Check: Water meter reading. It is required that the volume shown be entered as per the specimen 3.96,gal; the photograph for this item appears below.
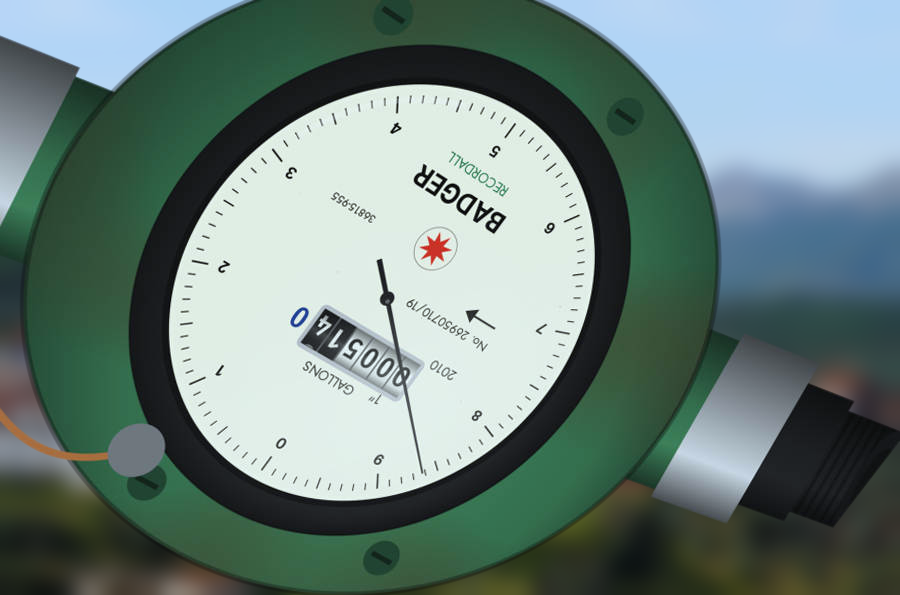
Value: 5138.6,gal
